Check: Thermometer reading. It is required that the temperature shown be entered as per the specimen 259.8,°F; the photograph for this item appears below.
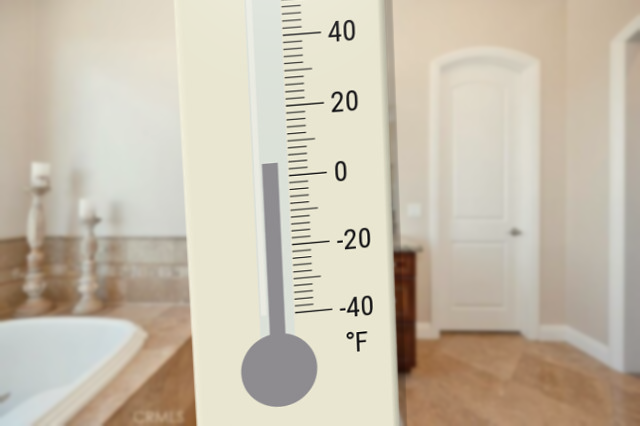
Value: 4,°F
